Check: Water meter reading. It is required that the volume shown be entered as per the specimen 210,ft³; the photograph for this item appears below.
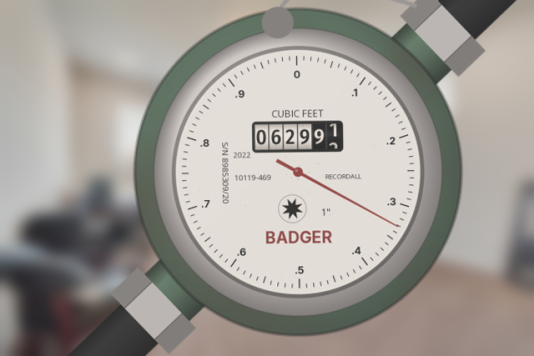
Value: 62991.33,ft³
